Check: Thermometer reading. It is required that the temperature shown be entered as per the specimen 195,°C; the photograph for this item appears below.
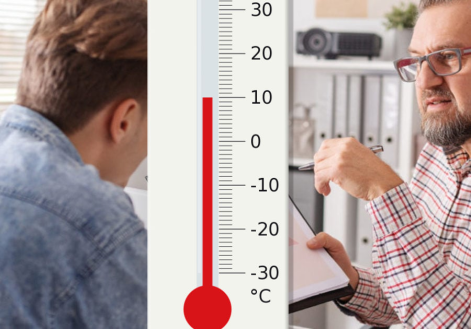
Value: 10,°C
